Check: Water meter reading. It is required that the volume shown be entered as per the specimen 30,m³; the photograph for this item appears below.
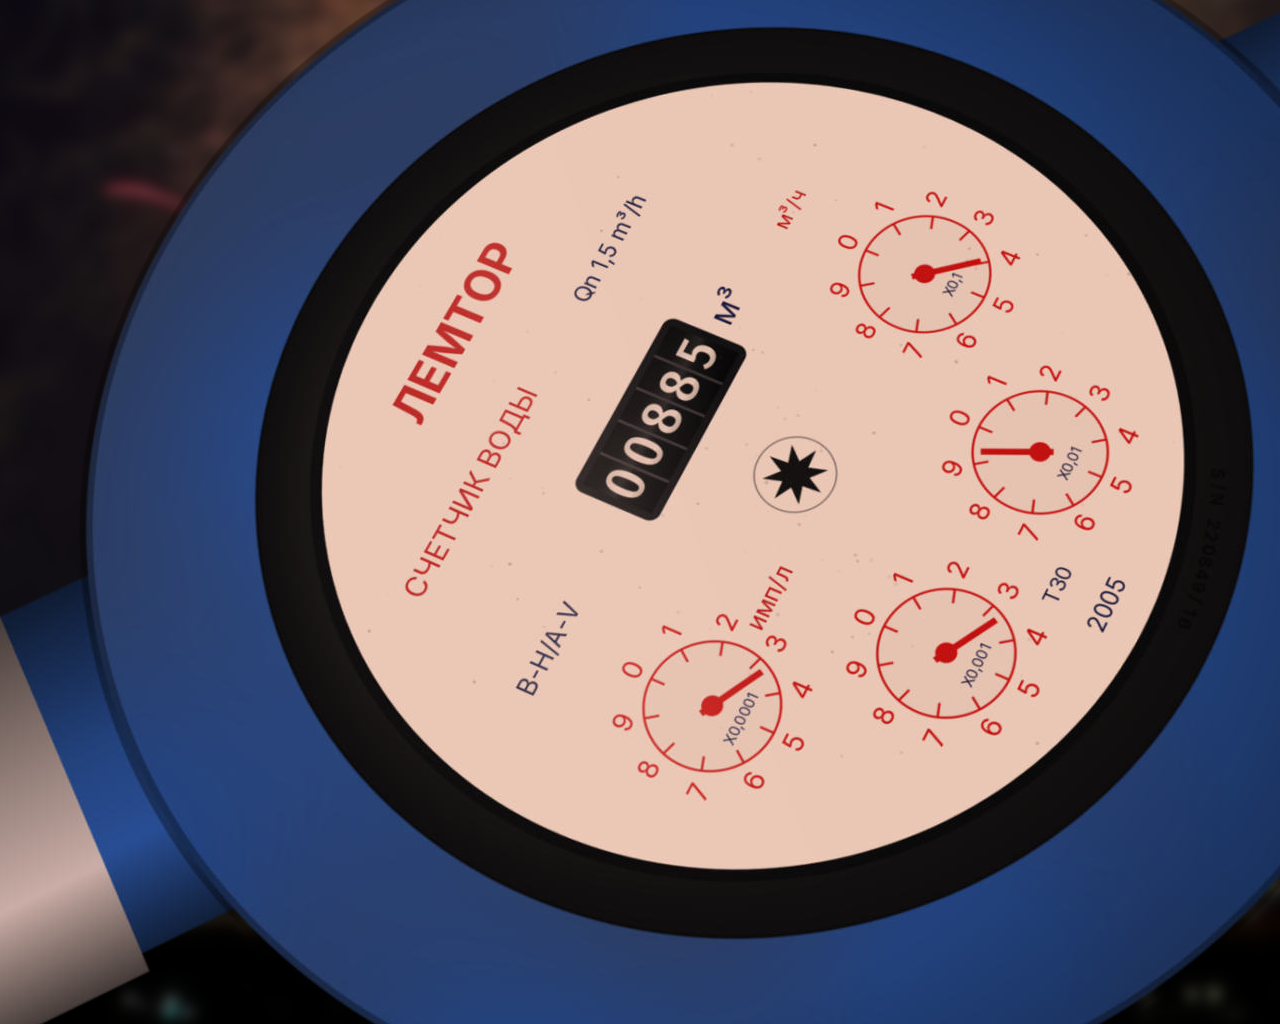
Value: 885.3933,m³
